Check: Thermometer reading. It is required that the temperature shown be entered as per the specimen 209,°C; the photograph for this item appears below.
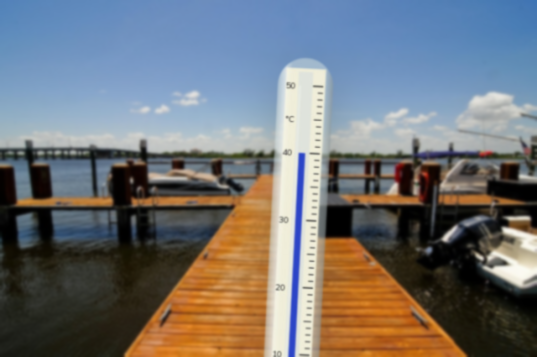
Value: 40,°C
